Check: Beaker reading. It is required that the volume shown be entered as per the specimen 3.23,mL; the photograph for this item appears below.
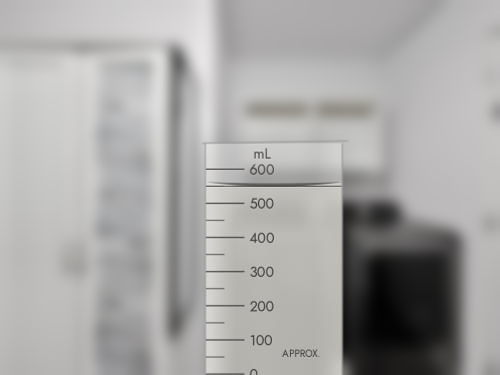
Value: 550,mL
